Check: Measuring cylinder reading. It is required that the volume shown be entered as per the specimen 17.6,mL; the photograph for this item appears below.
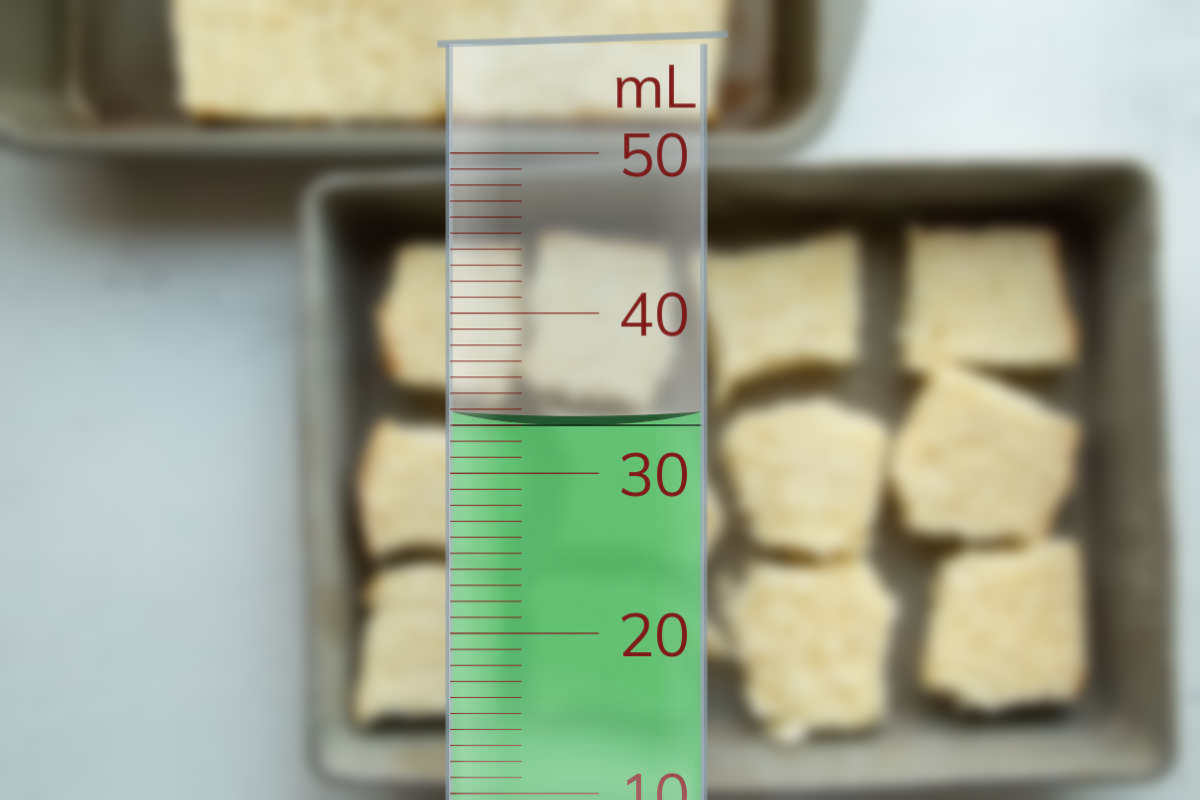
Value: 33,mL
